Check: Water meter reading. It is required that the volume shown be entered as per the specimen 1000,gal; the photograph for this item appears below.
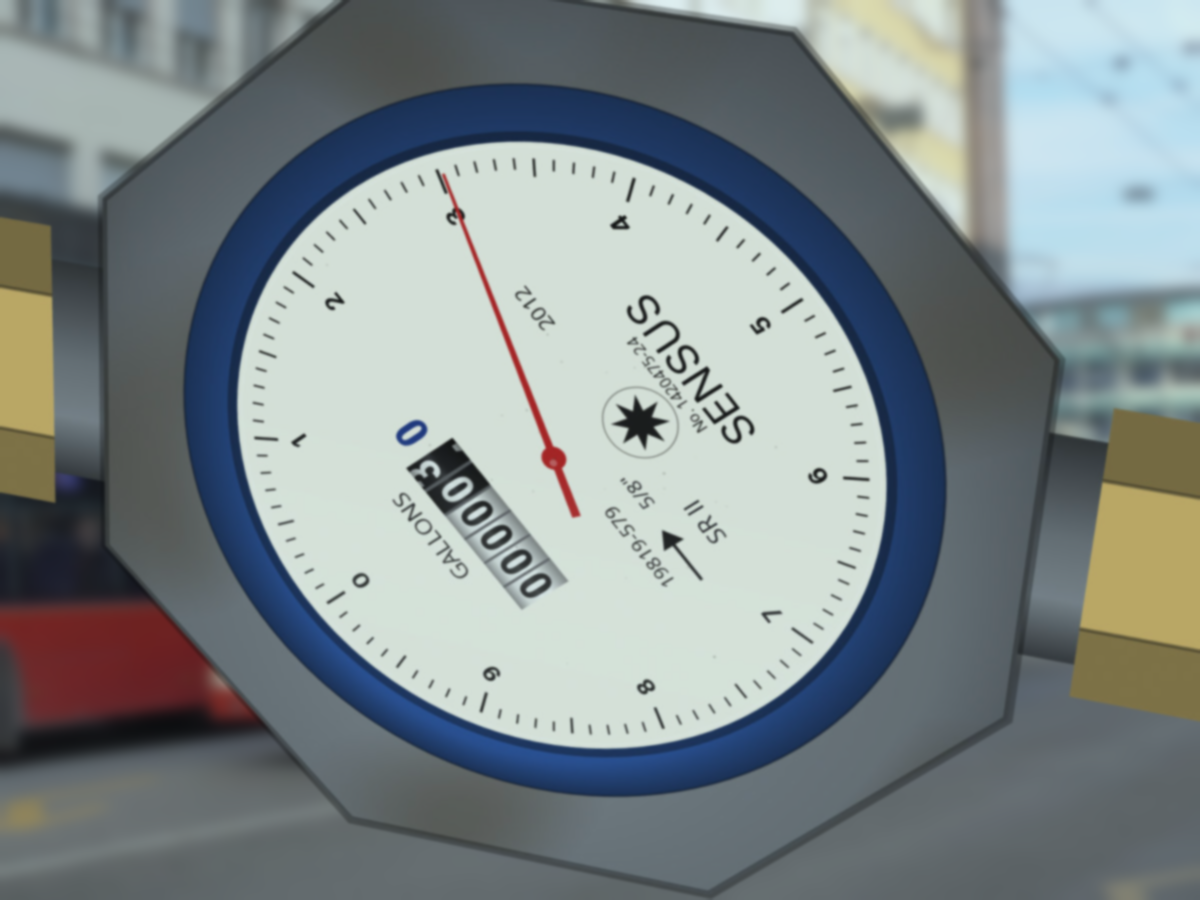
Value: 33.0,gal
